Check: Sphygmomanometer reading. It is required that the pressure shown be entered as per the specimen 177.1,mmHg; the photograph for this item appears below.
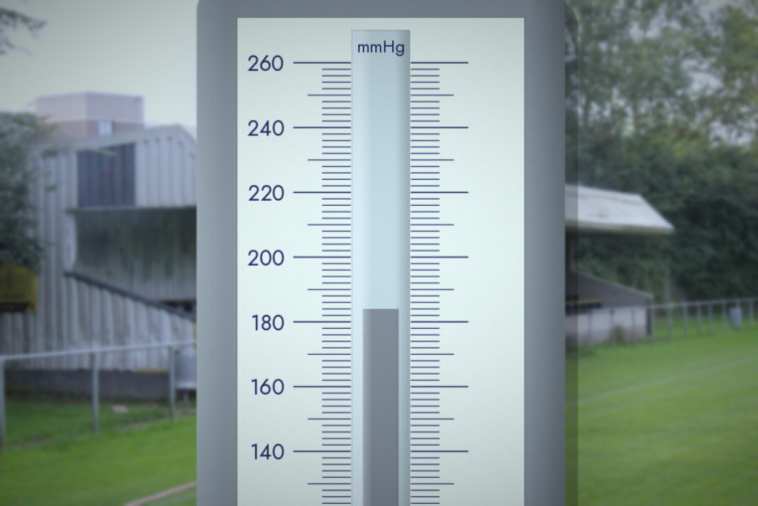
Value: 184,mmHg
